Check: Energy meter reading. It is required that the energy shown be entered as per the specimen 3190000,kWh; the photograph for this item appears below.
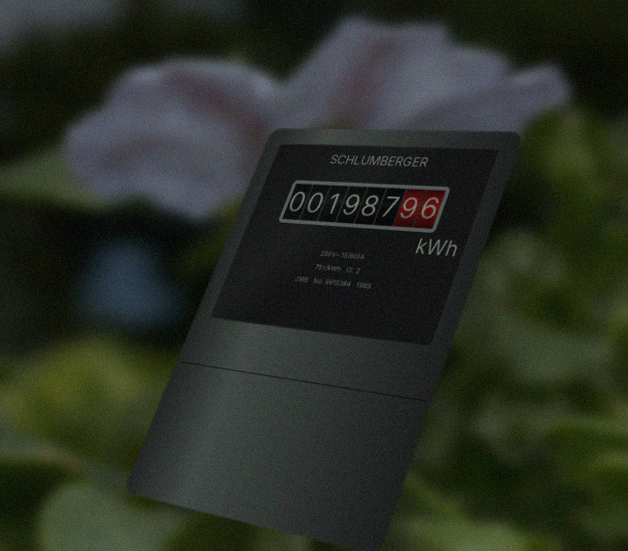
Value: 1987.96,kWh
